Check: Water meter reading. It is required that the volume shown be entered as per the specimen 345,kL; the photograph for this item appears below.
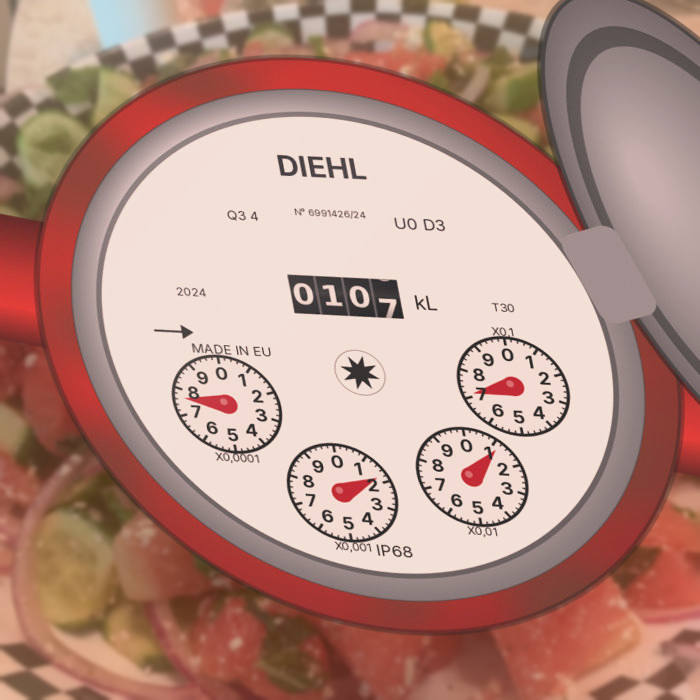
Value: 106.7117,kL
